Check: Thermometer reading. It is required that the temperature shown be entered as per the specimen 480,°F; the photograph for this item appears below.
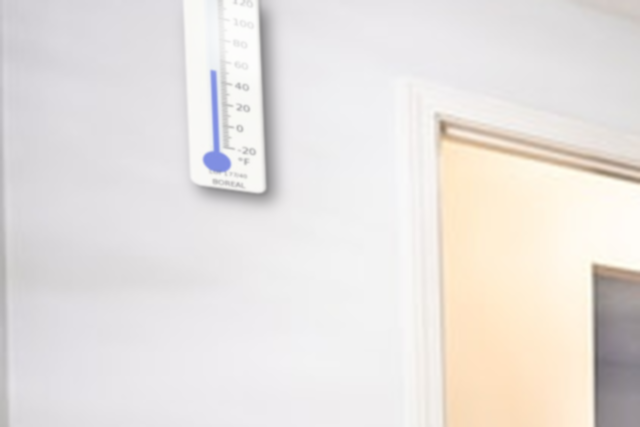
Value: 50,°F
